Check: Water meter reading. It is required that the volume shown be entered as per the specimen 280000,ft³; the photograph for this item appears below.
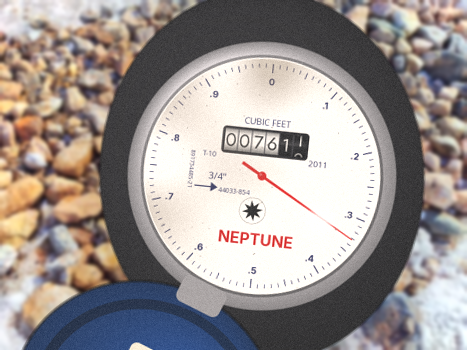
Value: 7611.33,ft³
